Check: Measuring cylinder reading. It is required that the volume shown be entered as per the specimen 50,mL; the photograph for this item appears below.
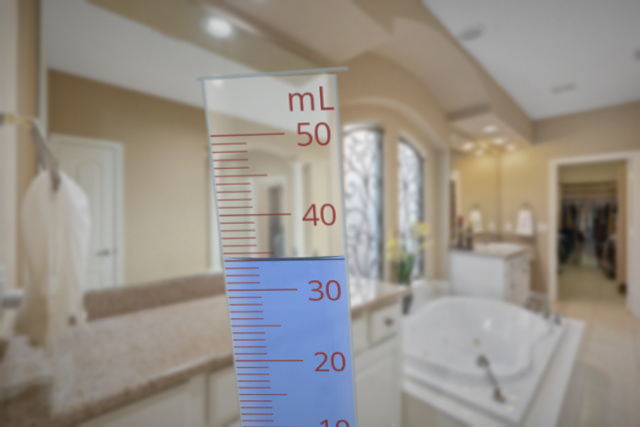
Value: 34,mL
